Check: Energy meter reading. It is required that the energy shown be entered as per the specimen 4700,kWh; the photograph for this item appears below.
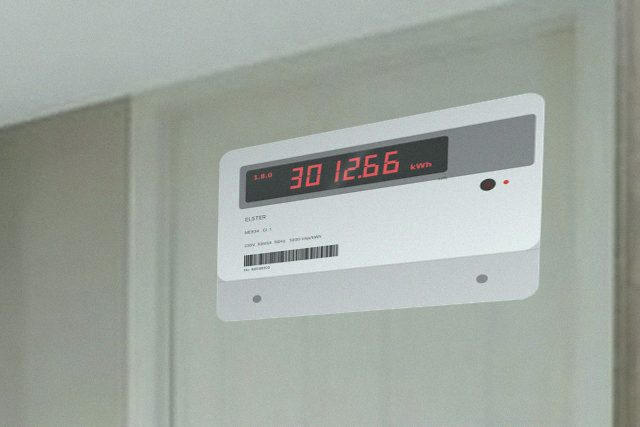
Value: 3012.66,kWh
